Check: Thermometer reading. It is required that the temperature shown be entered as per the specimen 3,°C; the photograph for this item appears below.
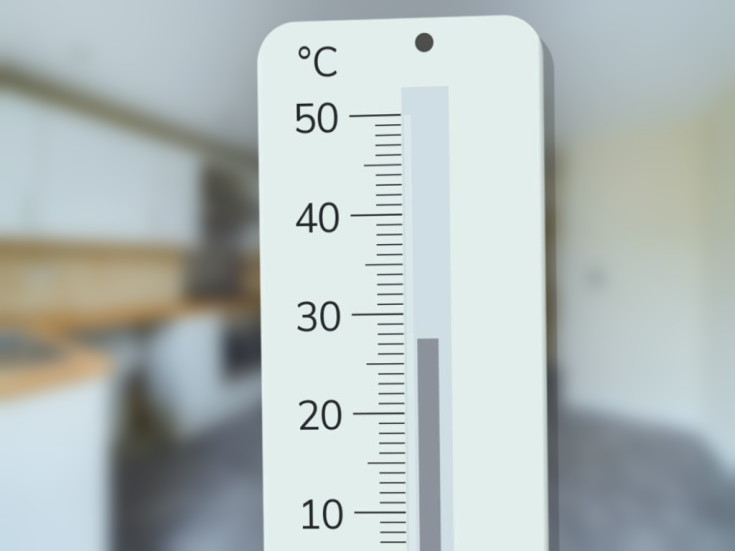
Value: 27.5,°C
